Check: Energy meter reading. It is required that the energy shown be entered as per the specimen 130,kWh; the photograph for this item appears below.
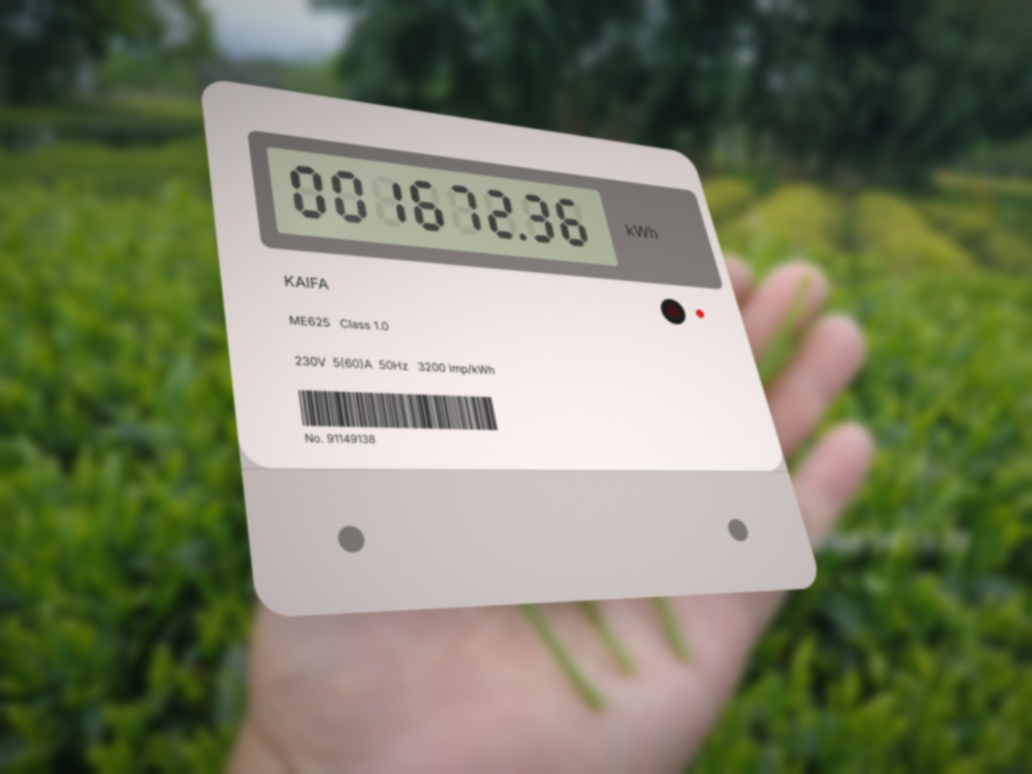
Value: 1672.36,kWh
